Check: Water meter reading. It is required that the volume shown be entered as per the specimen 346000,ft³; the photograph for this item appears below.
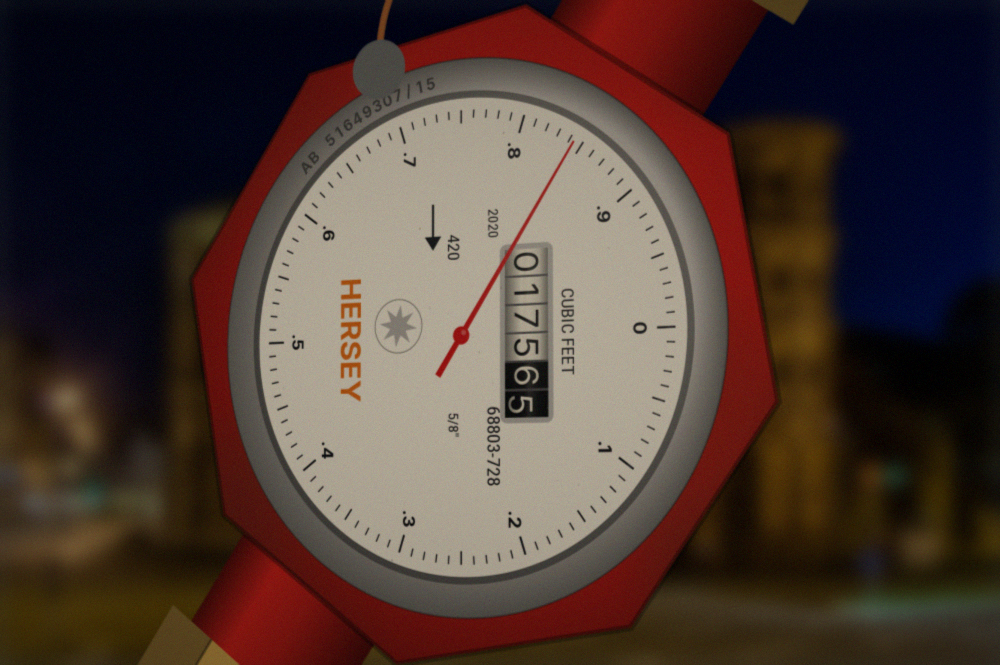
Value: 17564.84,ft³
